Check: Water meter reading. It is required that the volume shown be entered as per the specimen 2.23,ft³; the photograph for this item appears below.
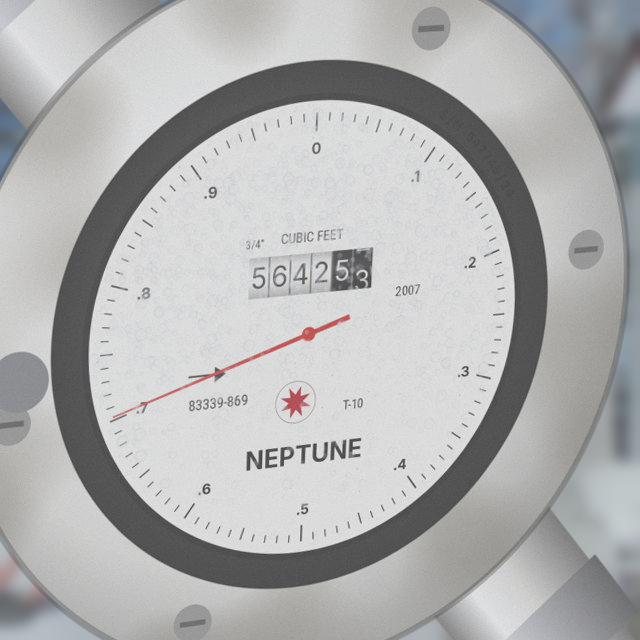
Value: 564252.70,ft³
